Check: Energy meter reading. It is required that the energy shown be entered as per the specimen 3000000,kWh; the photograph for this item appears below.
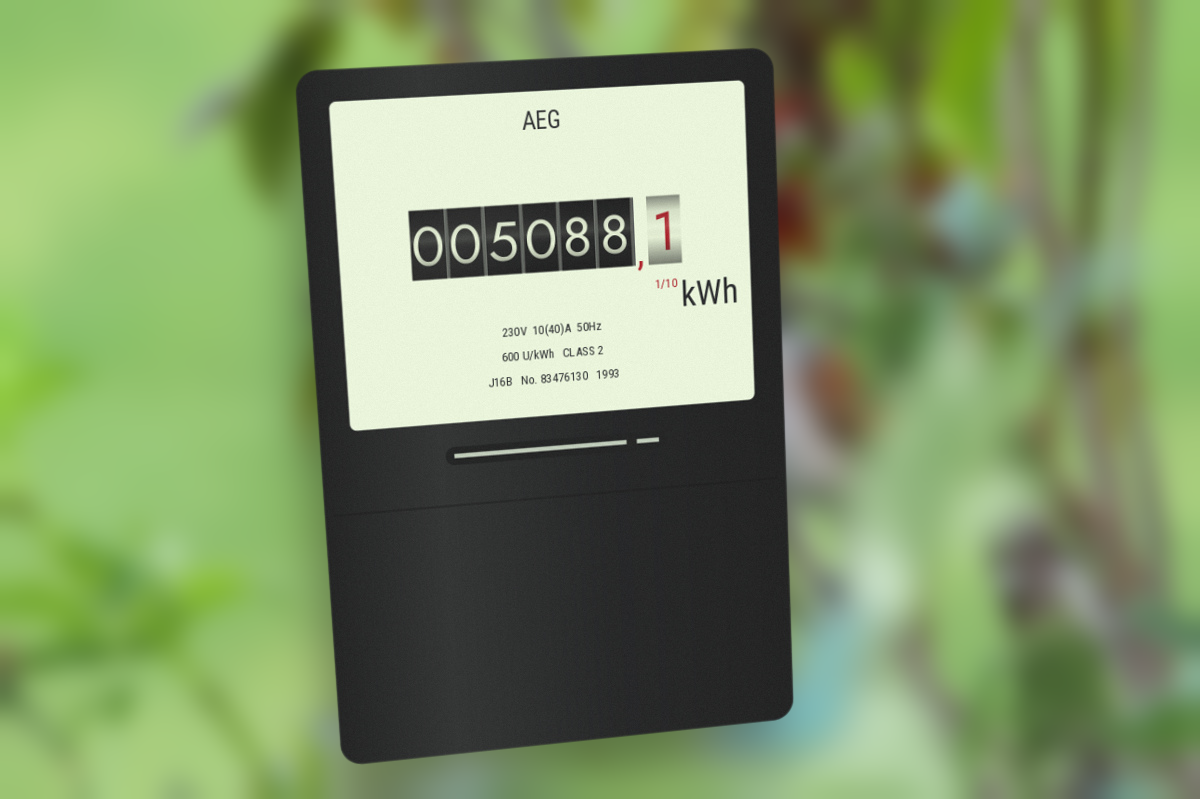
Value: 5088.1,kWh
